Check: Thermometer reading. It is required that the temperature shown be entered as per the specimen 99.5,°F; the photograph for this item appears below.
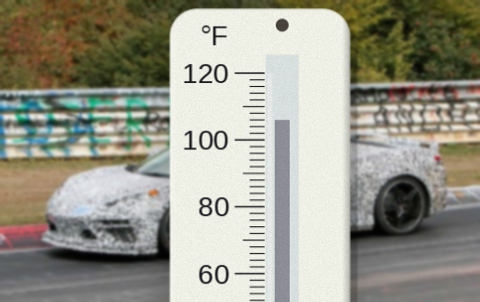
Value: 106,°F
